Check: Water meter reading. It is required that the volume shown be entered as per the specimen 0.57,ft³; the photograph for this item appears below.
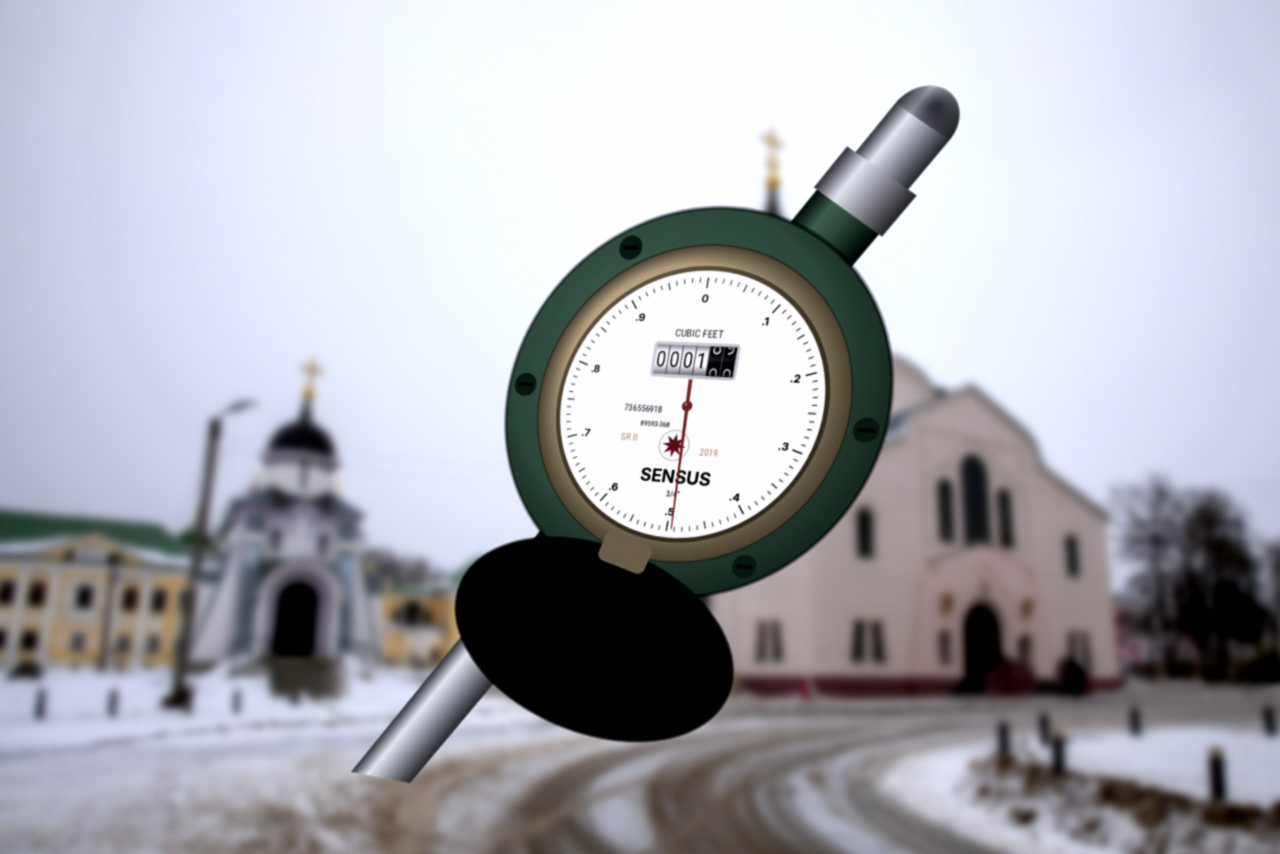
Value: 189.49,ft³
